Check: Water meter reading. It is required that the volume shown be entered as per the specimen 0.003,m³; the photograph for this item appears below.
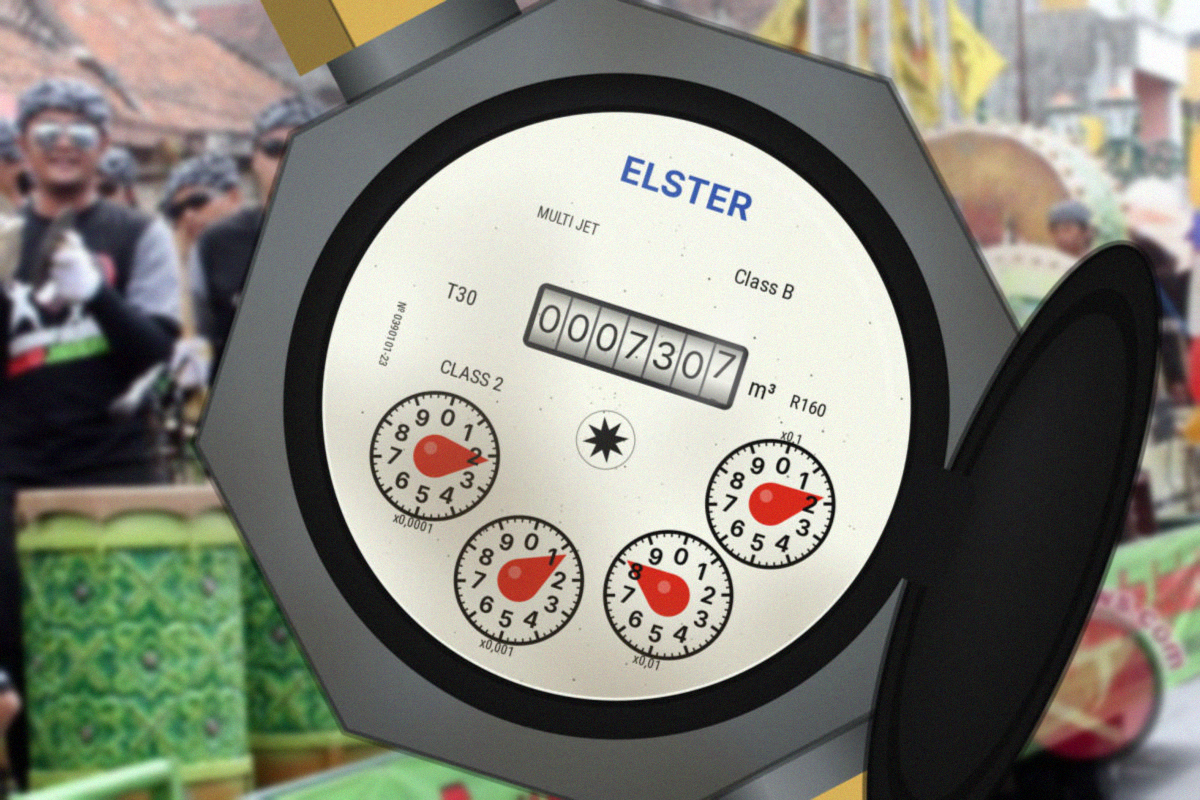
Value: 7307.1812,m³
